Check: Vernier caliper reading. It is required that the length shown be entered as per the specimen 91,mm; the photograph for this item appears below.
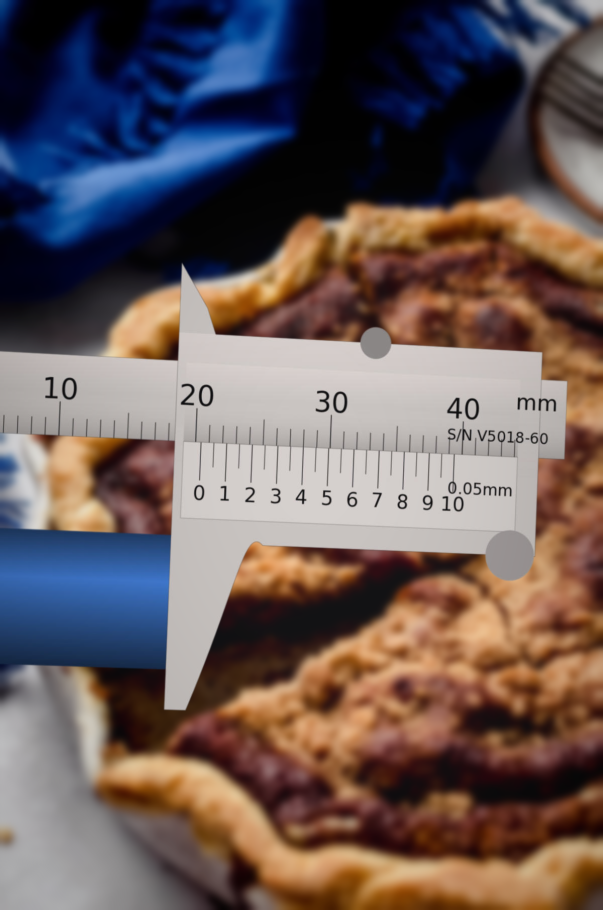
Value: 20.4,mm
